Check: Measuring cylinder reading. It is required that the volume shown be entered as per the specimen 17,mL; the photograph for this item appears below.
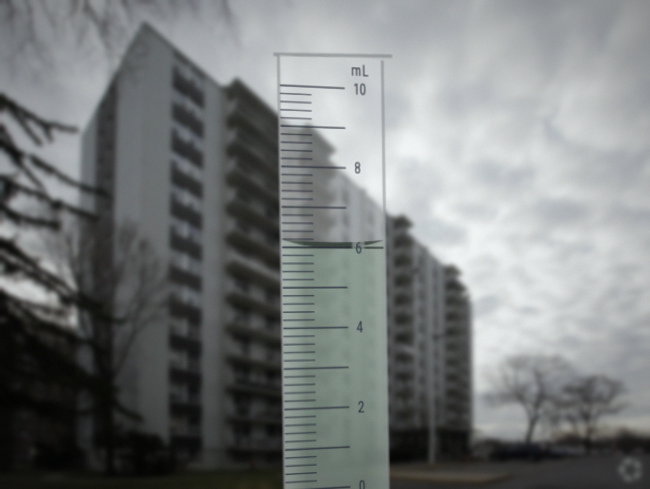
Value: 6,mL
